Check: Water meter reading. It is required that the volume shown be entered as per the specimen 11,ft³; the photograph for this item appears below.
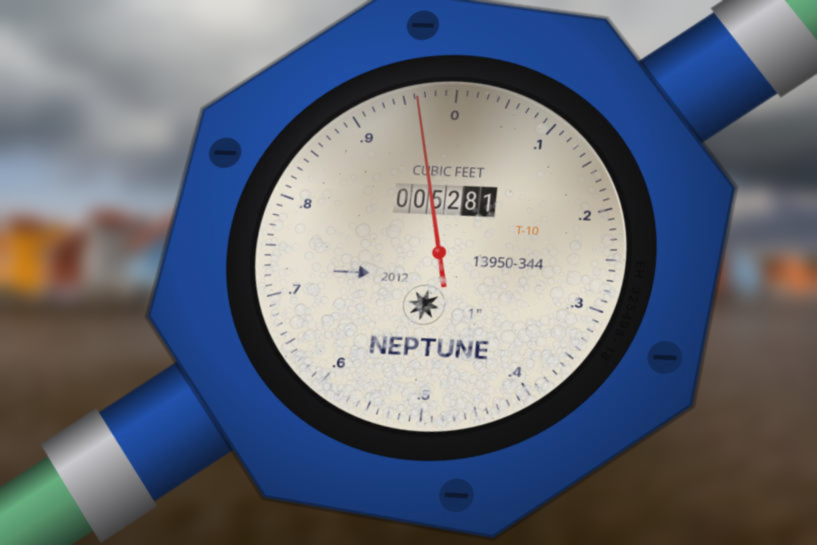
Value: 5280.96,ft³
